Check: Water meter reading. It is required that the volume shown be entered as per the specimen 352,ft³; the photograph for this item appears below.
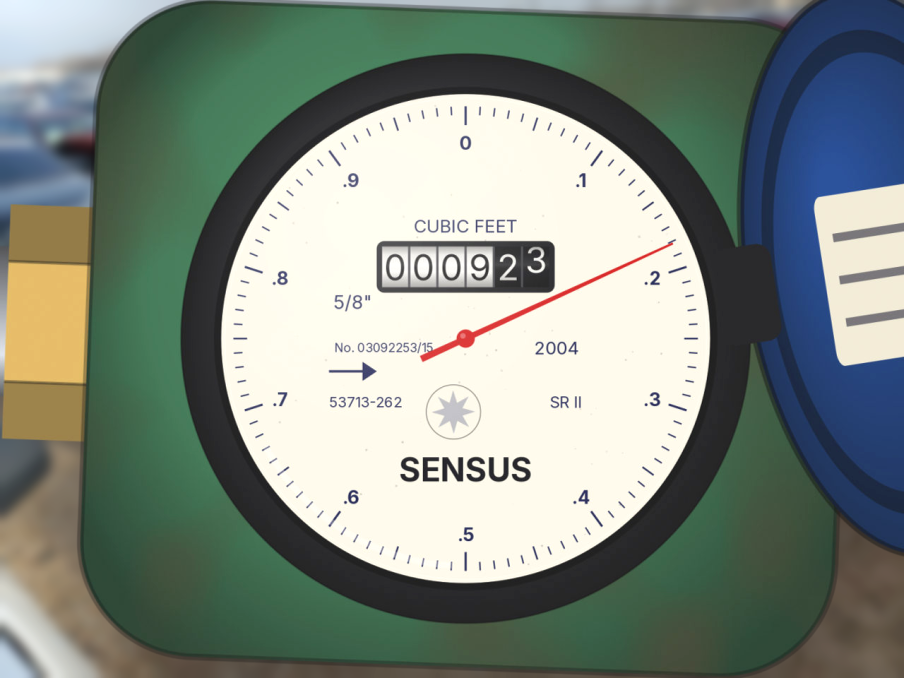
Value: 923.18,ft³
